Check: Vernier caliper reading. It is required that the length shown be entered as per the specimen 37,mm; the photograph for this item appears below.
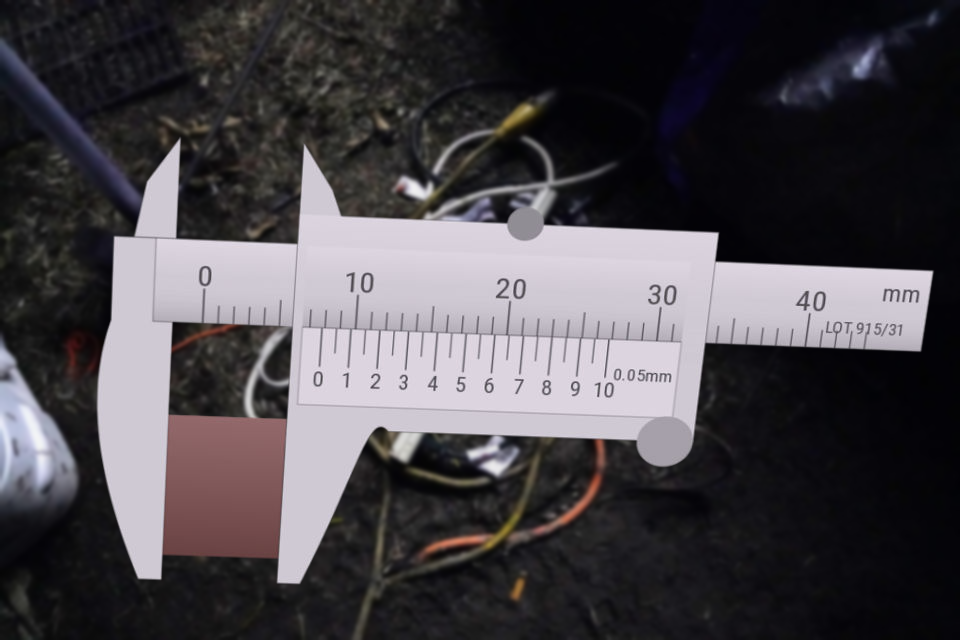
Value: 7.8,mm
